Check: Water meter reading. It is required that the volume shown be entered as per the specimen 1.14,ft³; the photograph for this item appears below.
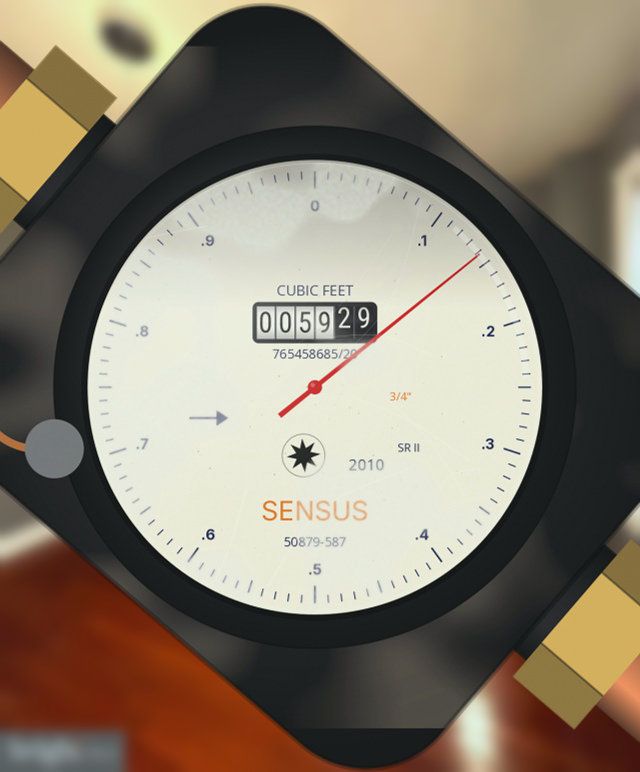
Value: 5929.14,ft³
